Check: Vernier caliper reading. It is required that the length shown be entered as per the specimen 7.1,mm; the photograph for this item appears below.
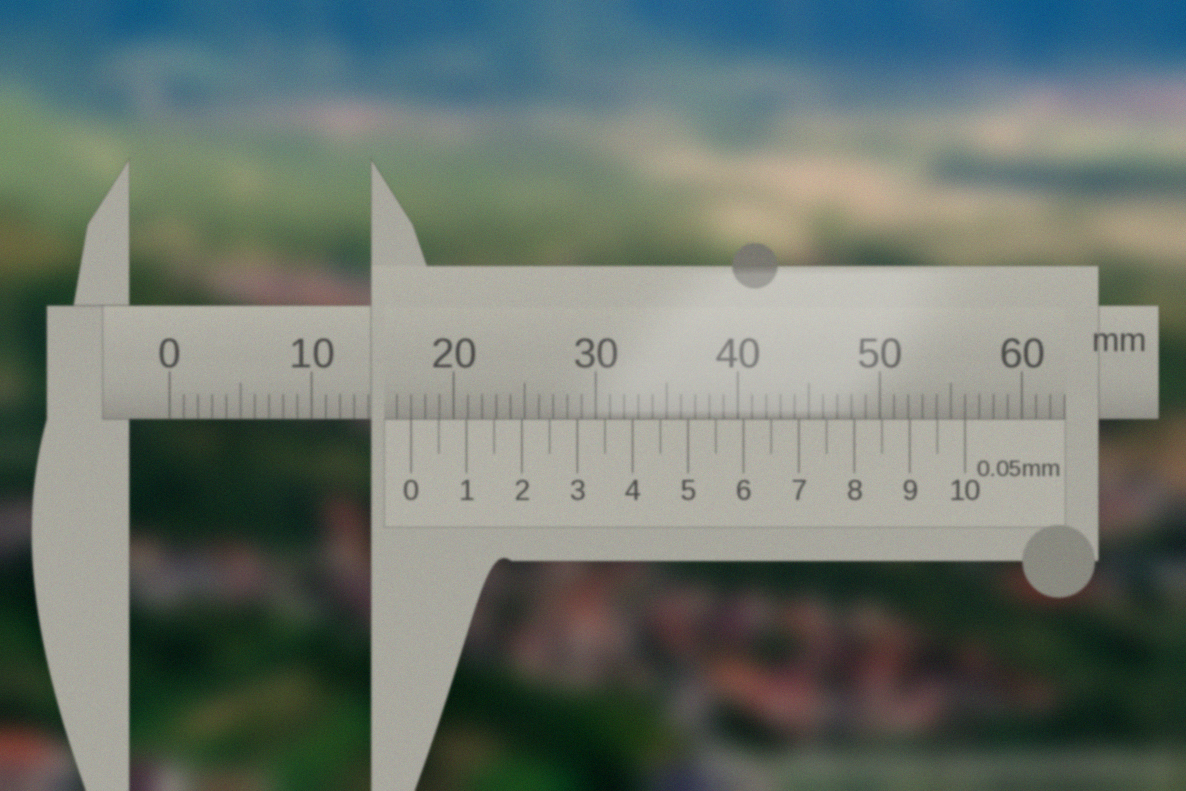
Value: 17.0,mm
